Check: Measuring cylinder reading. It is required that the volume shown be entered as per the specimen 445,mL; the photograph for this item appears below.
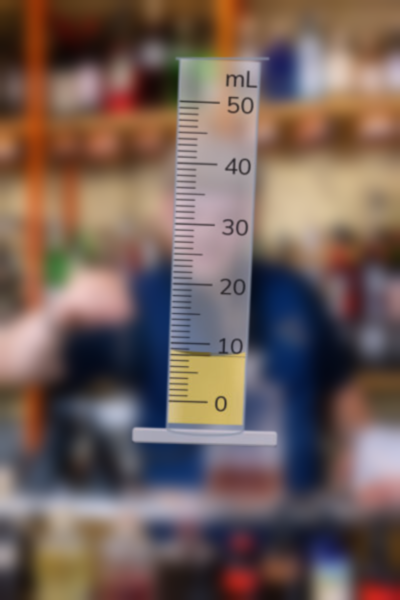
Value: 8,mL
